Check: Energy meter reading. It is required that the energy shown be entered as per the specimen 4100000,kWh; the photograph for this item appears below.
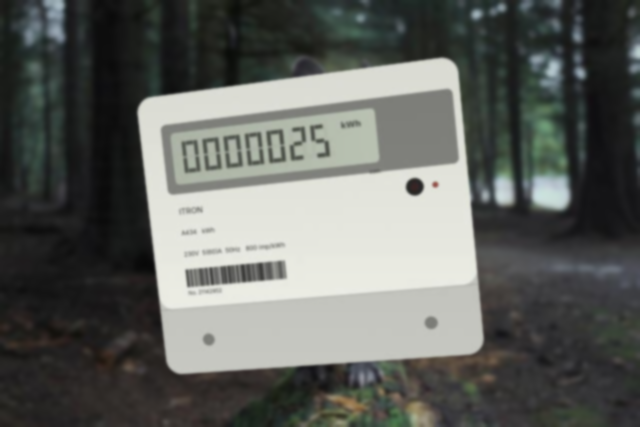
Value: 25,kWh
